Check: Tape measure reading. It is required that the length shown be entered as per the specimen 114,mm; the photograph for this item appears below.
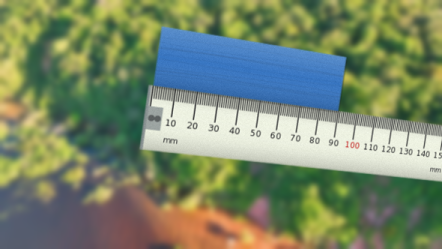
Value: 90,mm
